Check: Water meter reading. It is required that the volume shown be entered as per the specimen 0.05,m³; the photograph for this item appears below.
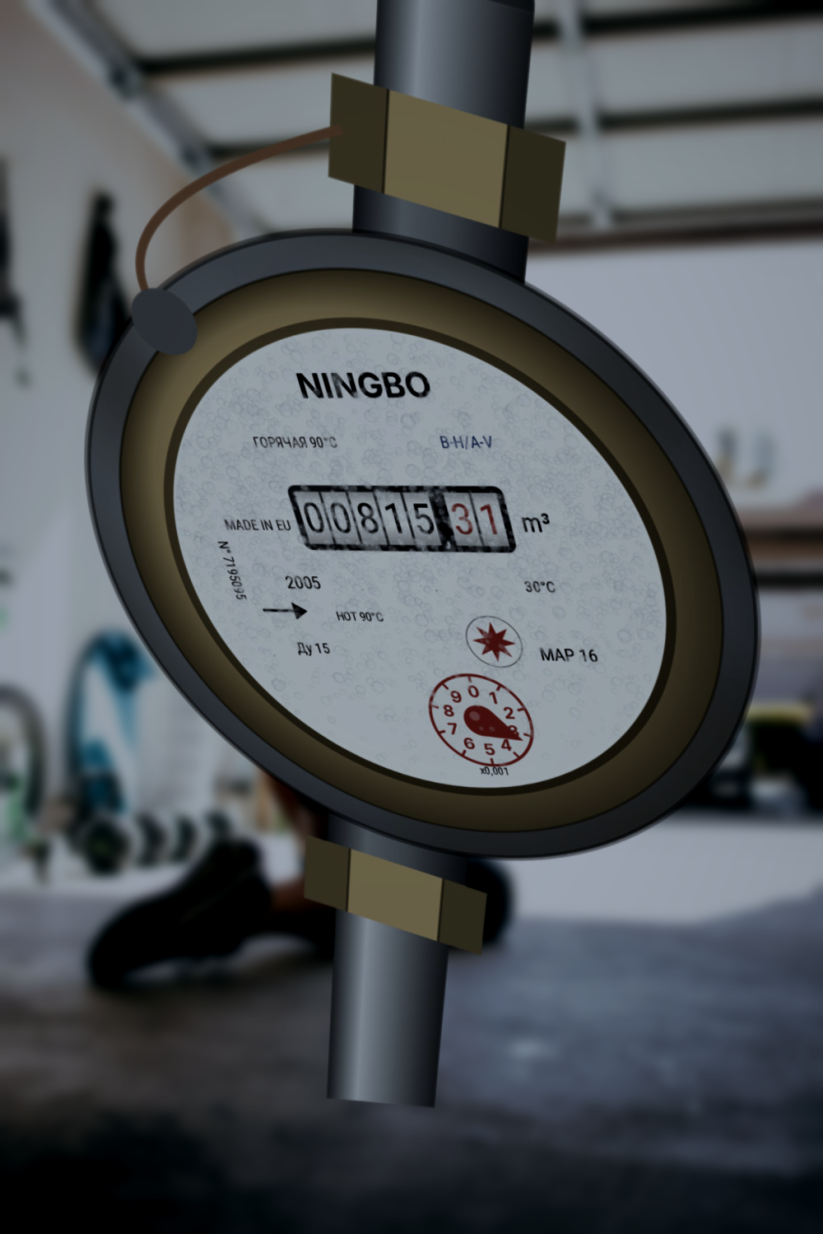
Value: 815.313,m³
